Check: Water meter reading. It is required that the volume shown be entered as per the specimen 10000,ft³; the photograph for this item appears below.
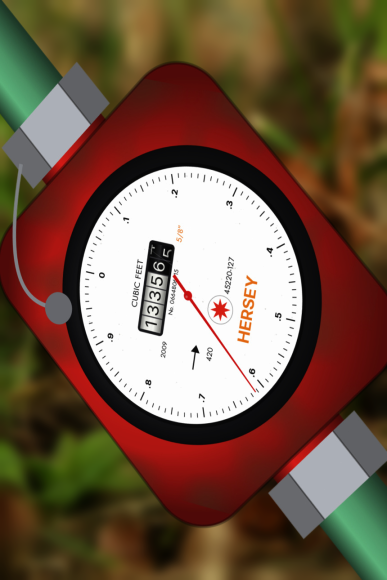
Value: 133564.61,ft³
